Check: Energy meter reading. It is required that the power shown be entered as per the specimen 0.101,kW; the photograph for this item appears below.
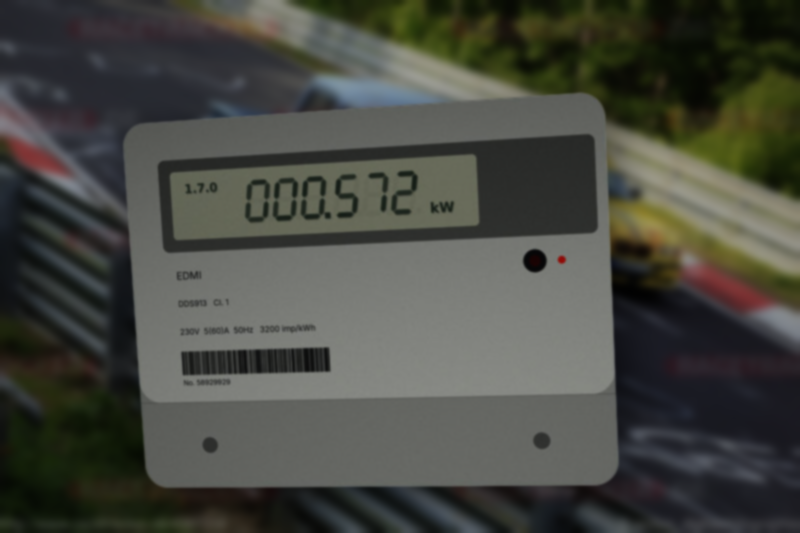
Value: 0.572,kW
